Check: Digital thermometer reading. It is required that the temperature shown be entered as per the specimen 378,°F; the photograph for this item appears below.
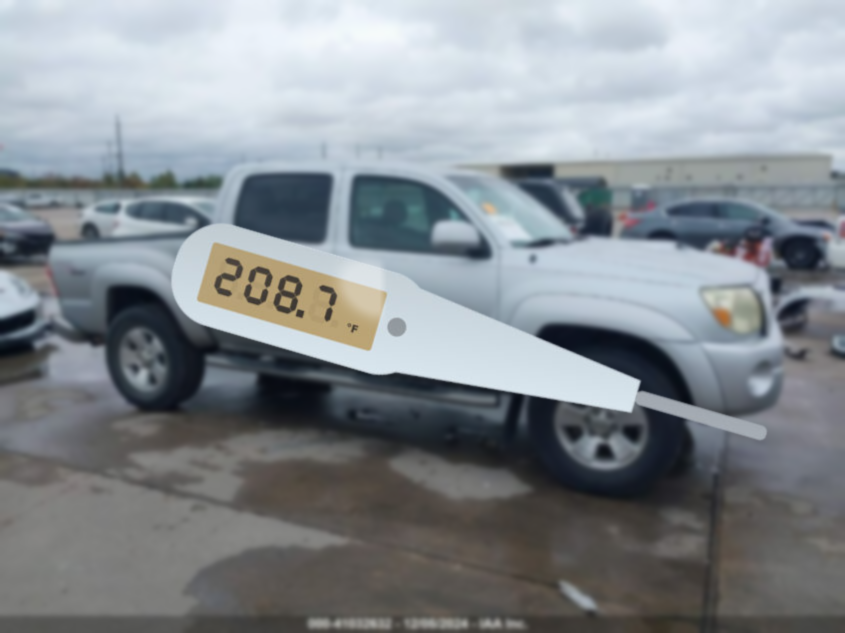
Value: 208.7,°F
